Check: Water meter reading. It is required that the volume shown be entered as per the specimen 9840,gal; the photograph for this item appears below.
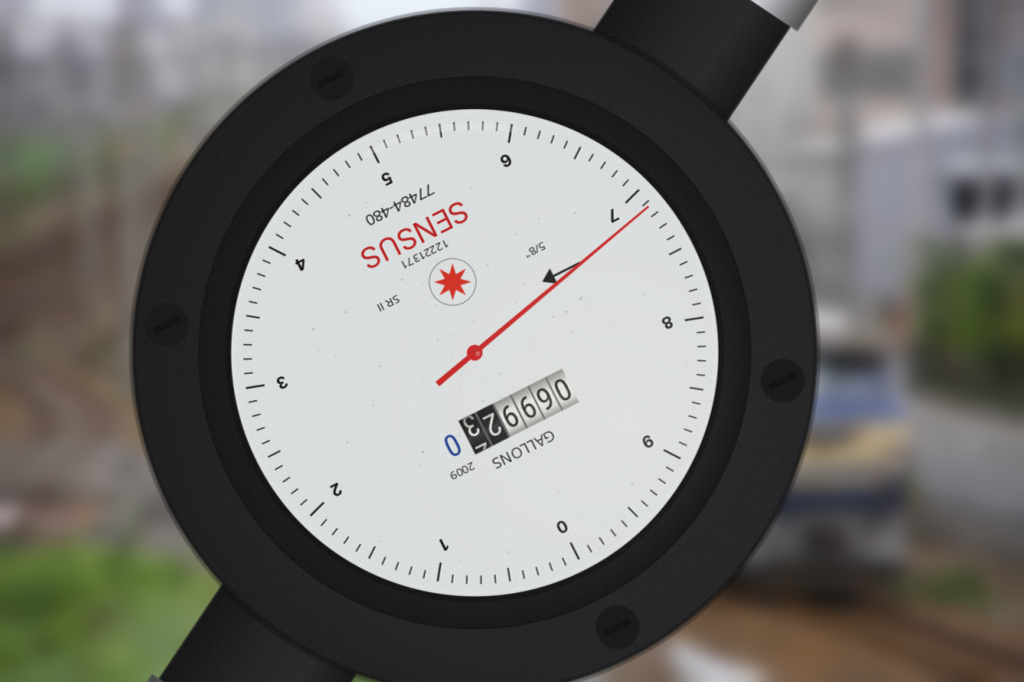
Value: 699227.1,gal
